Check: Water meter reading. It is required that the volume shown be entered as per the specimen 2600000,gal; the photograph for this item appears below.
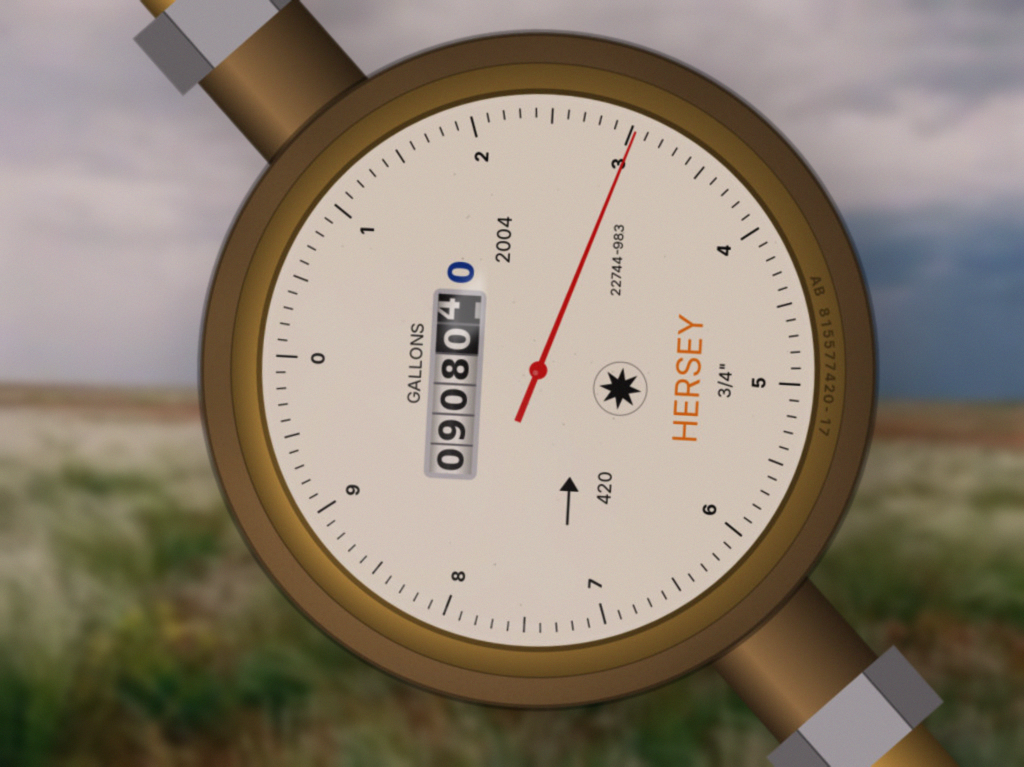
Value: 908043.0,gal
